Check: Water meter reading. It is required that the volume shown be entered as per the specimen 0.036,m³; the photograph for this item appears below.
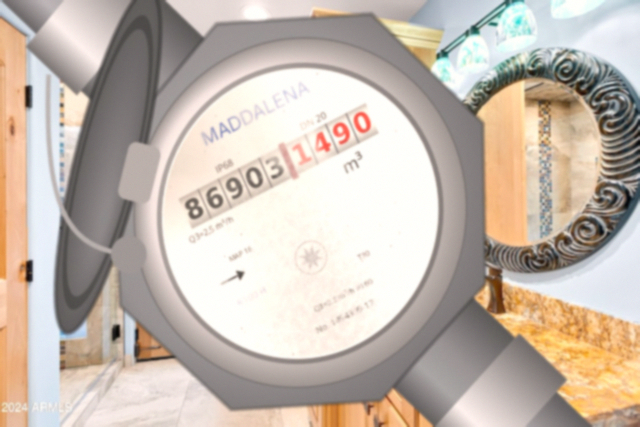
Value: 86903.1490,m³
